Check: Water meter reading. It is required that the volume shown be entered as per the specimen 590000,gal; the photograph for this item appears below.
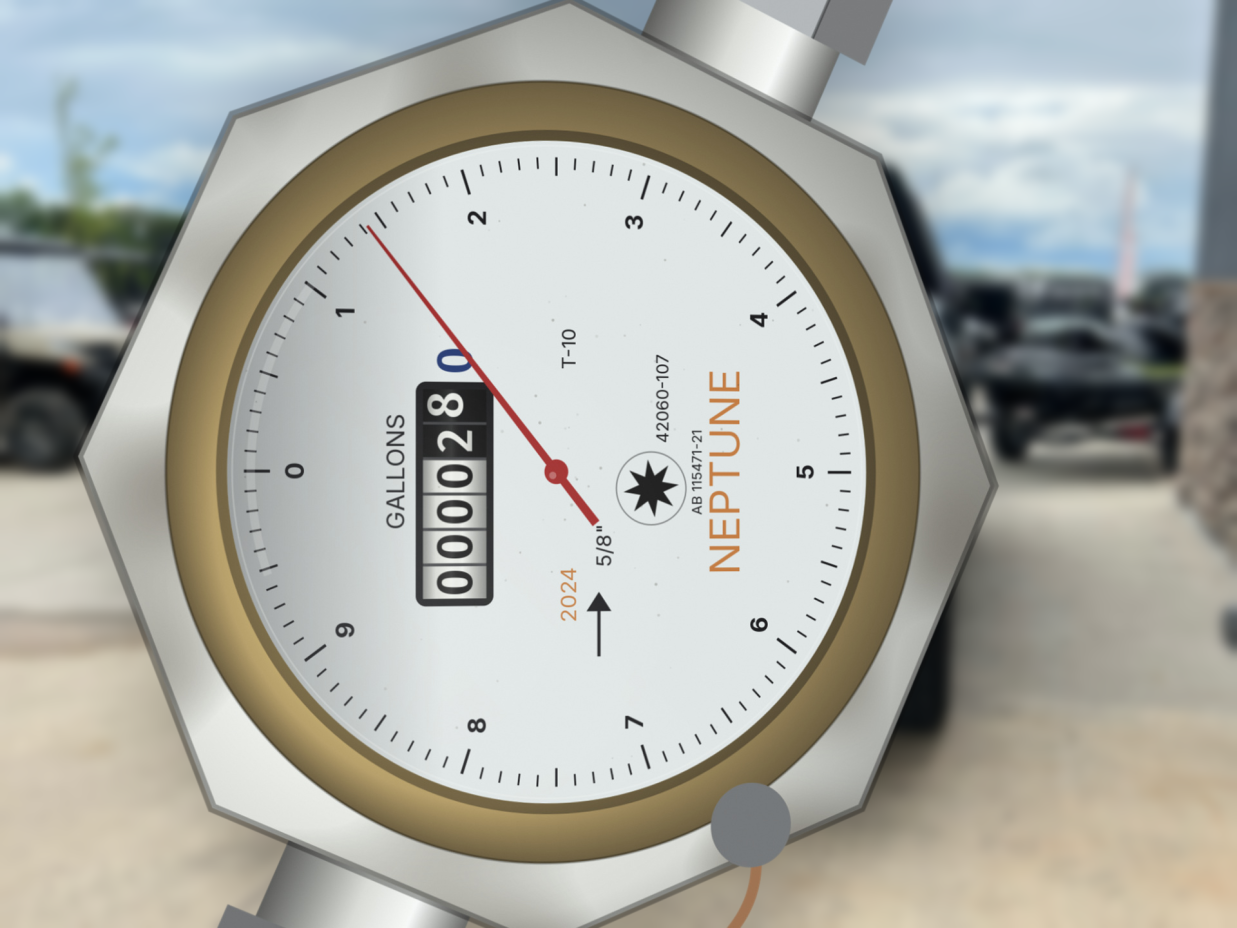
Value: 281.4,gal
